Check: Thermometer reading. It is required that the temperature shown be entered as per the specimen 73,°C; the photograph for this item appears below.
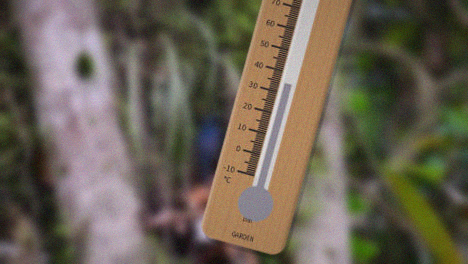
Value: 35,°C
